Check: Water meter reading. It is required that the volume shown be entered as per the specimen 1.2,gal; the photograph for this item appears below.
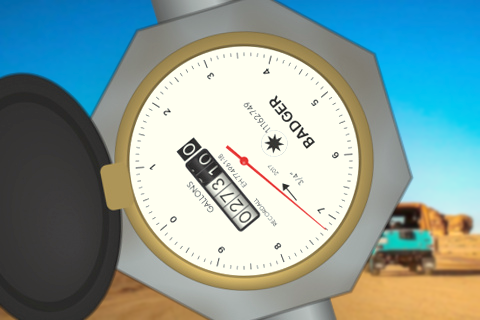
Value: 273097.2,gal
